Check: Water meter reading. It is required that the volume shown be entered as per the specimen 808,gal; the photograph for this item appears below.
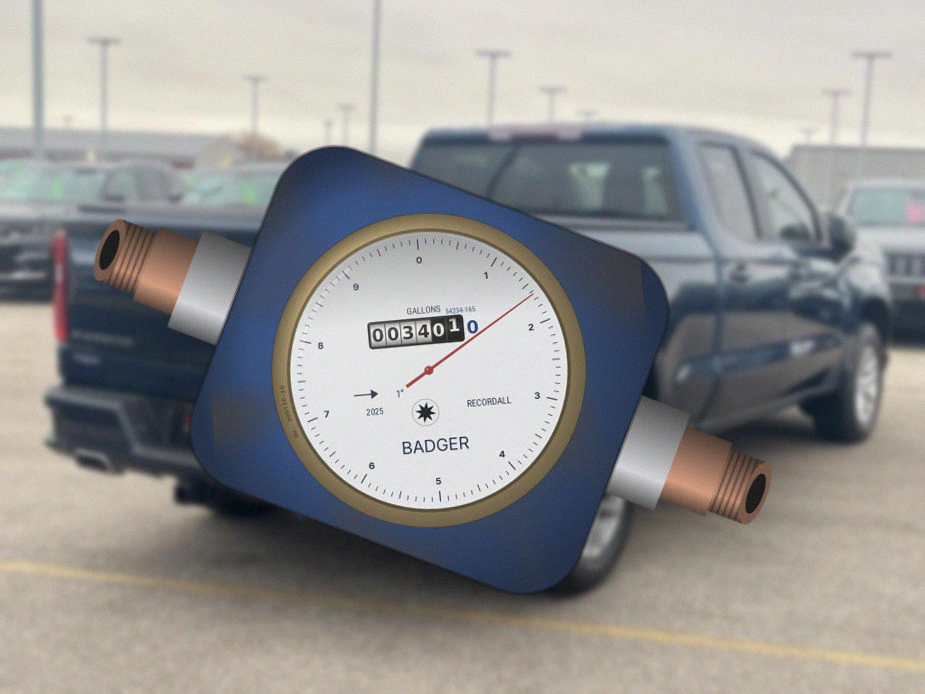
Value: 34011.6,gal
